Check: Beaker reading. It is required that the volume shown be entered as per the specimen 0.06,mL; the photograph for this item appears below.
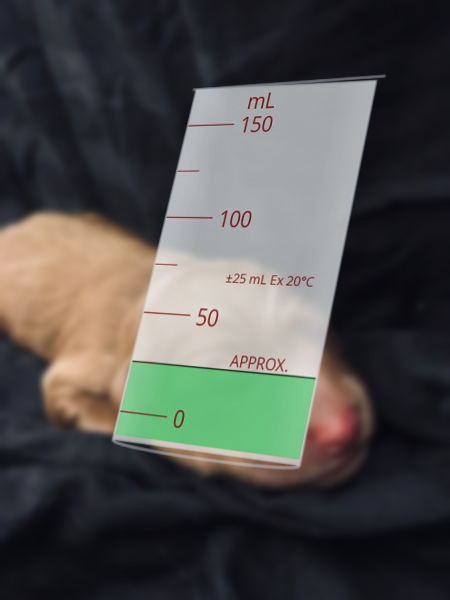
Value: 25,mL
